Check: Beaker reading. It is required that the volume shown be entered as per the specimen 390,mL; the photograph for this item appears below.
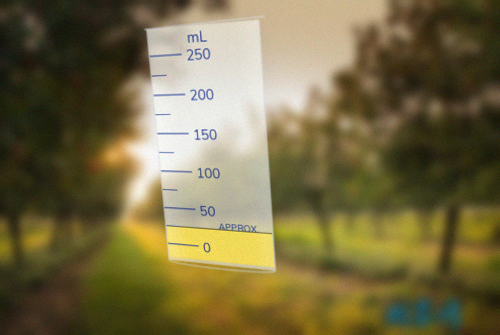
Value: 25,mL
